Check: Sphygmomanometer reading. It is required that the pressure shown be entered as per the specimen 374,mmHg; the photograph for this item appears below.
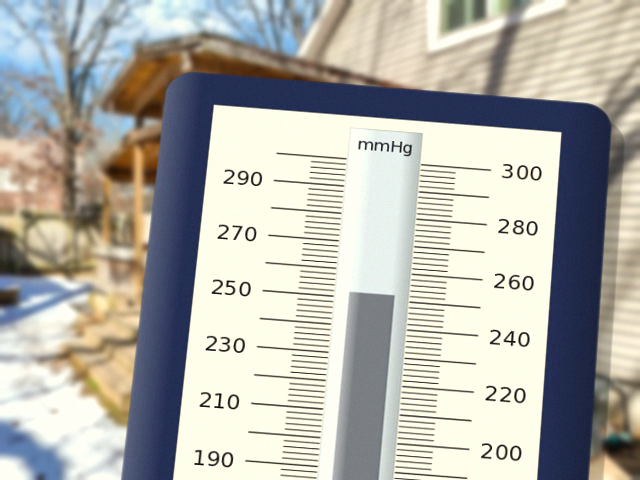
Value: 252,mmHg
